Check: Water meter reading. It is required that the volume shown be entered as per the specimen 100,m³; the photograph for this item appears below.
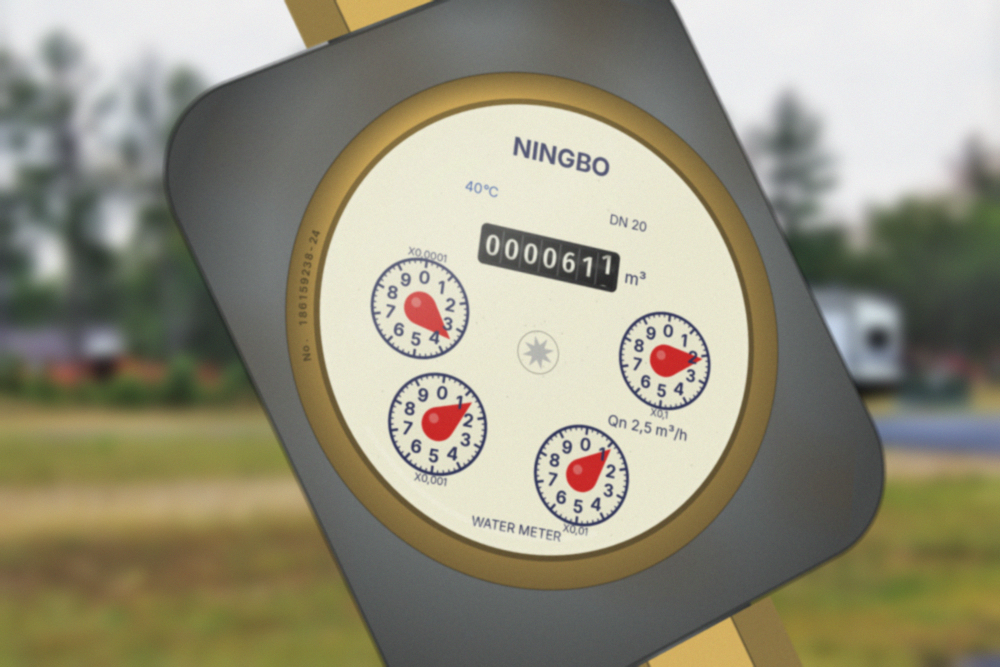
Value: 611.2113,m³
